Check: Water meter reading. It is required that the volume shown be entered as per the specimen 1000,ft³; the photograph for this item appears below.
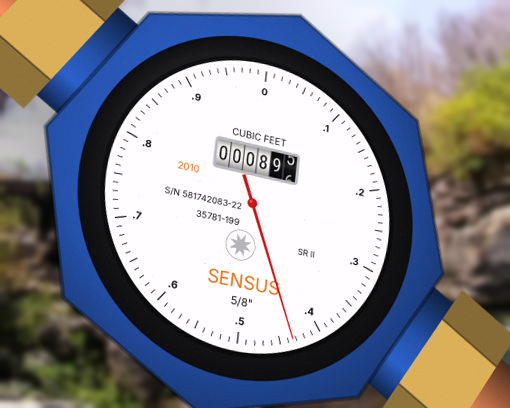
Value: 895.43,ft³
